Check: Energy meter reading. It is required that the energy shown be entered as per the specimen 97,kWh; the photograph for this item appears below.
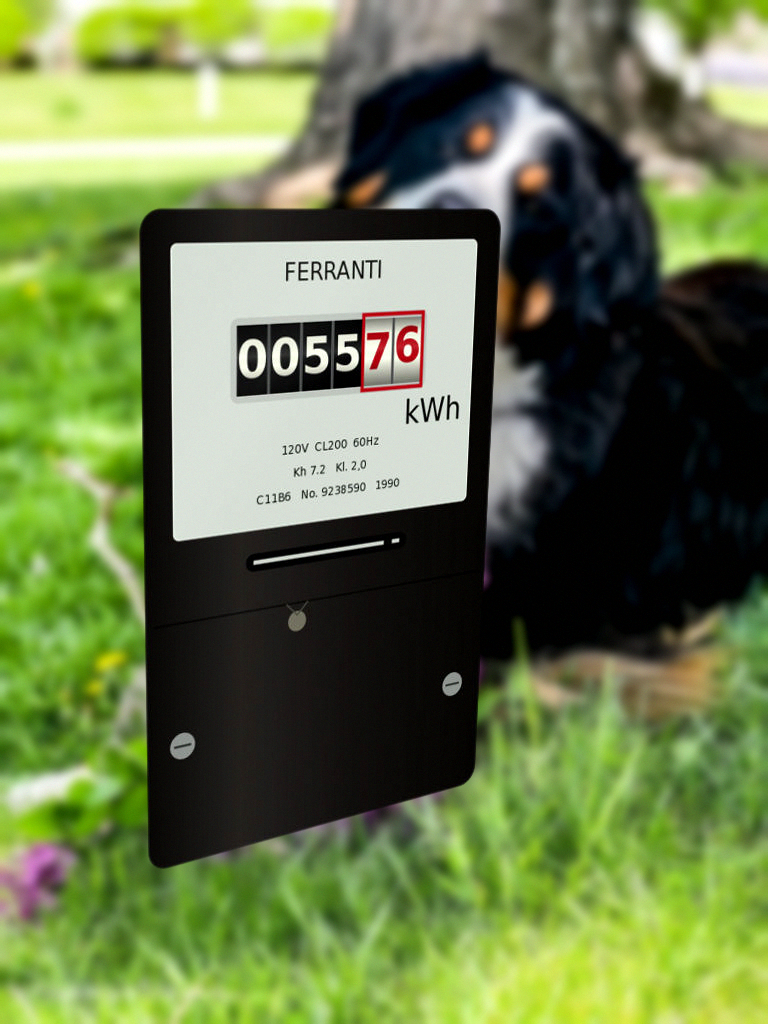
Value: 55.76,kWh
